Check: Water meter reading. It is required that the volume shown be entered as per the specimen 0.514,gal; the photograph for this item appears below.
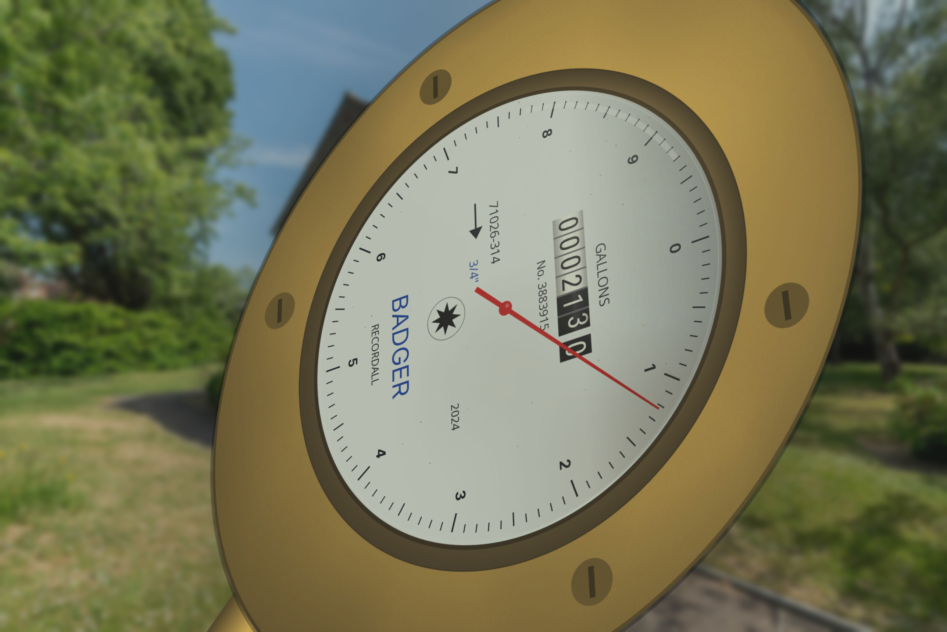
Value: 2131.2,gal
